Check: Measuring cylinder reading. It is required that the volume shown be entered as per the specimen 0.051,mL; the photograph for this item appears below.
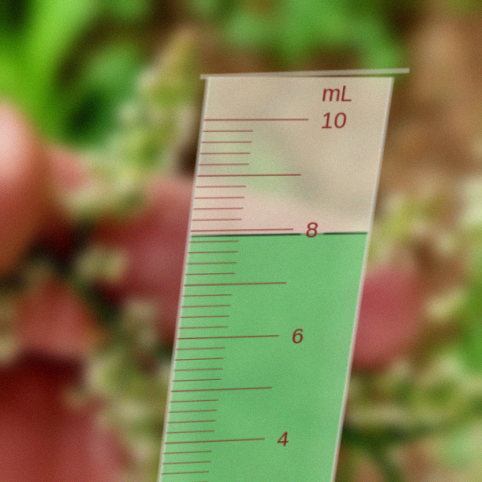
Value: 7.9,mL
